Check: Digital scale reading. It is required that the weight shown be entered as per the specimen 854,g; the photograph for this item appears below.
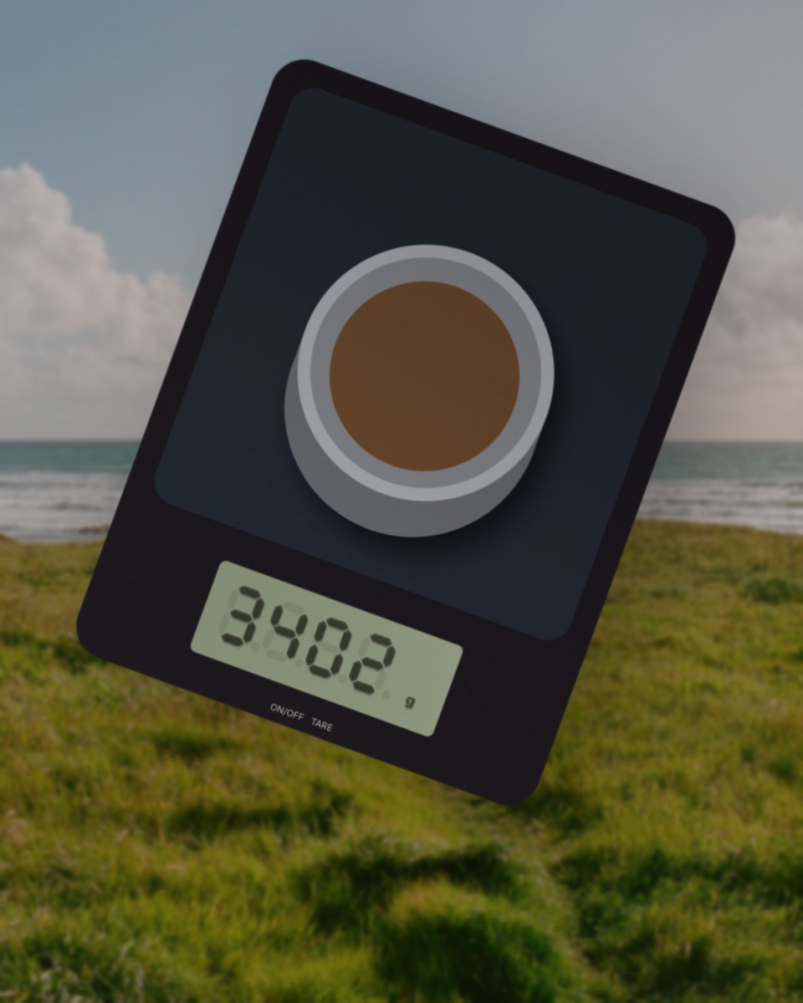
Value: 3402,g
